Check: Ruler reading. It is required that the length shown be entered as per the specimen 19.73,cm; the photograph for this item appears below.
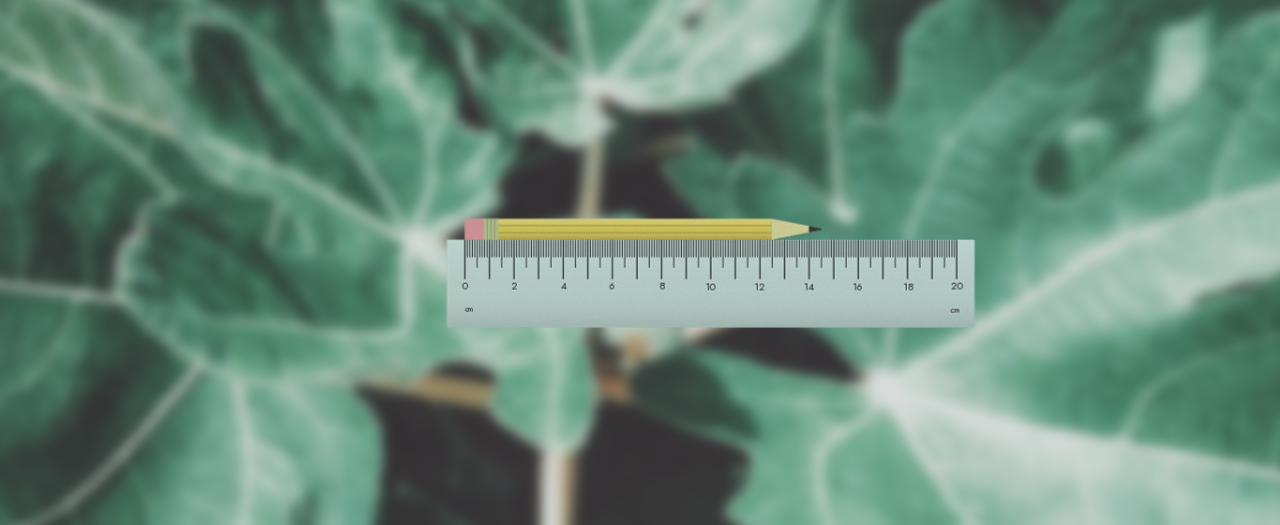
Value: 14.5,cm
